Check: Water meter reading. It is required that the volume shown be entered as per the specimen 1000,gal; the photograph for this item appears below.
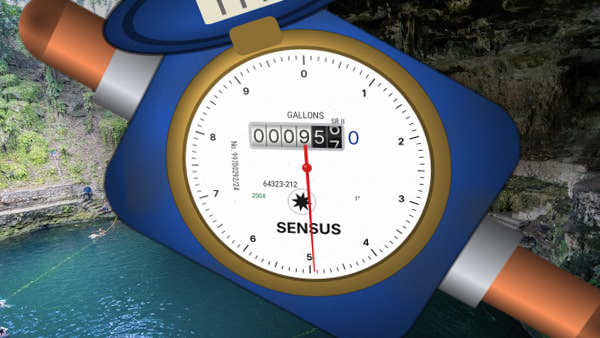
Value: 9564.9,gal
